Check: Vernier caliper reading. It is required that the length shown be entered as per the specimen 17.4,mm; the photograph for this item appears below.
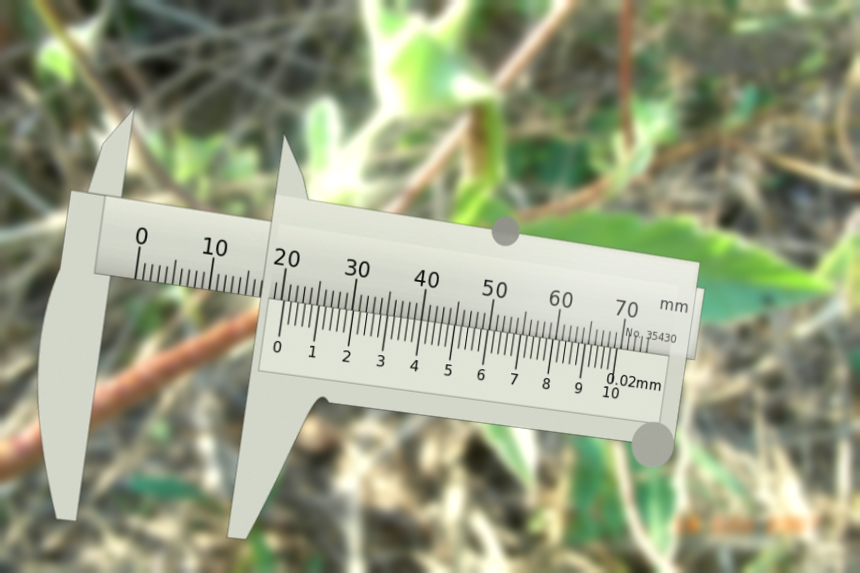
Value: 20.4,mm
